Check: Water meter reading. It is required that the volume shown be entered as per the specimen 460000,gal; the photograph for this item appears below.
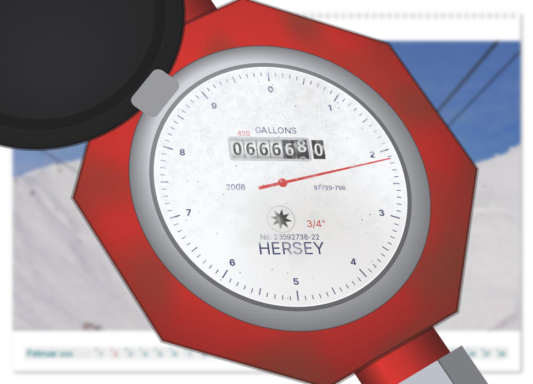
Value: 666682.1,gal
